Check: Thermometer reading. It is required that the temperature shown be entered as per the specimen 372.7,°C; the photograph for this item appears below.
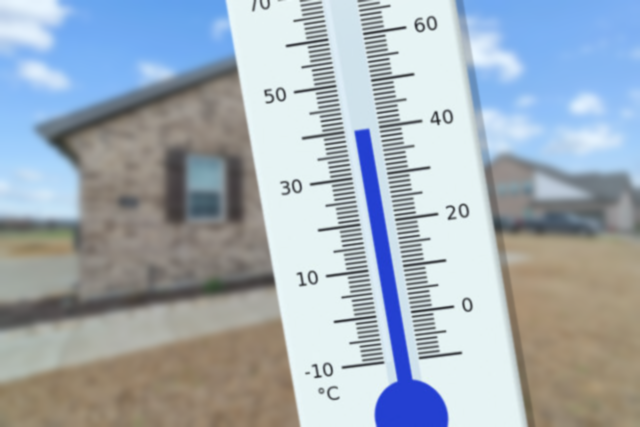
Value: 40,°C
